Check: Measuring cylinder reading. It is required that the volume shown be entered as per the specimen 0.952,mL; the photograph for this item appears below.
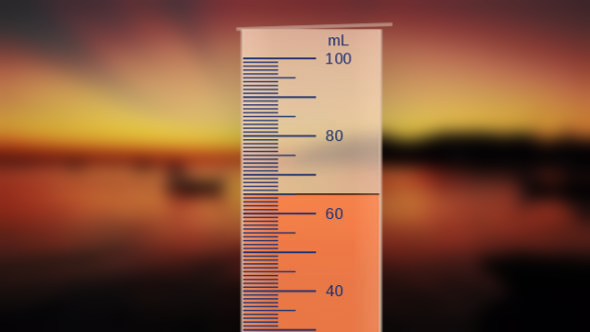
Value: 65,mL
